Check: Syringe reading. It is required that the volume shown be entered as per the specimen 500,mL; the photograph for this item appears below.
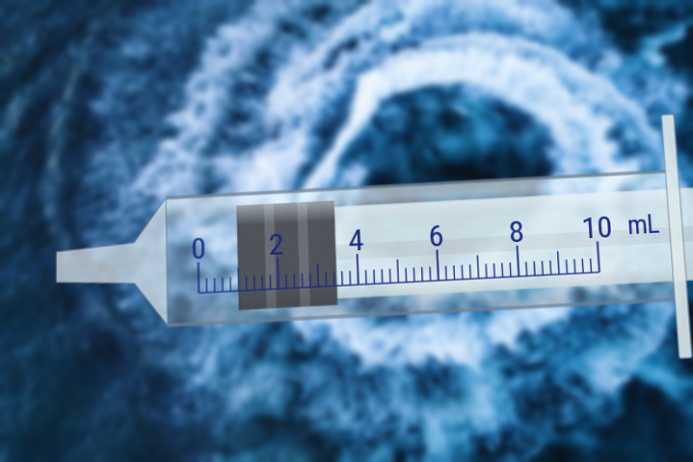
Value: 1,mL
